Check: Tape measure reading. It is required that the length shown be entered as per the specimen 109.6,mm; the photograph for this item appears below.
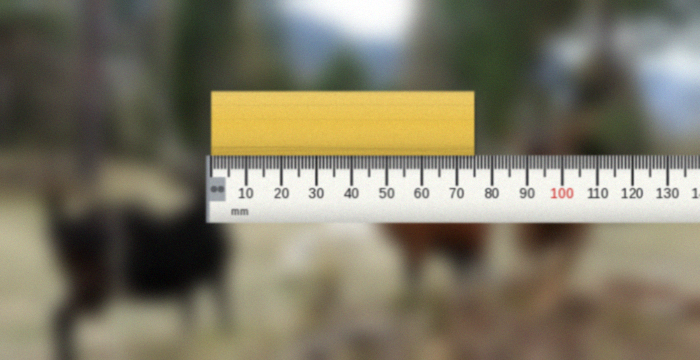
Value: 75,mm
